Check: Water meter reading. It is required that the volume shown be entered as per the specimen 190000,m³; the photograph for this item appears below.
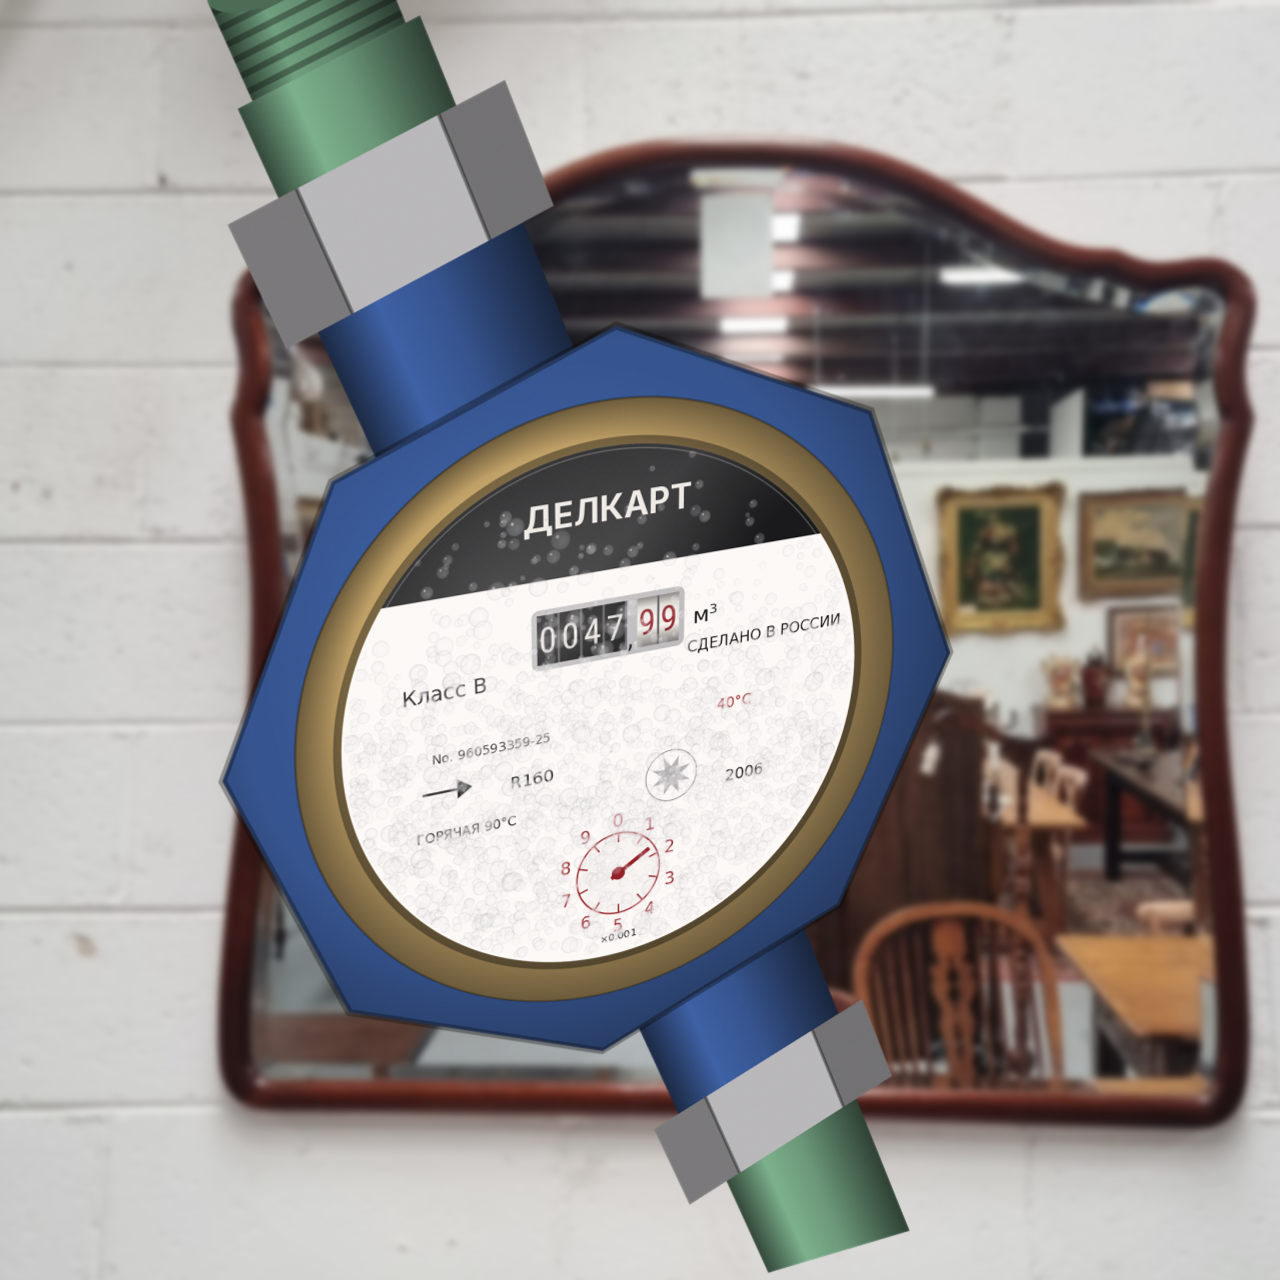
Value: 47.991,m³
